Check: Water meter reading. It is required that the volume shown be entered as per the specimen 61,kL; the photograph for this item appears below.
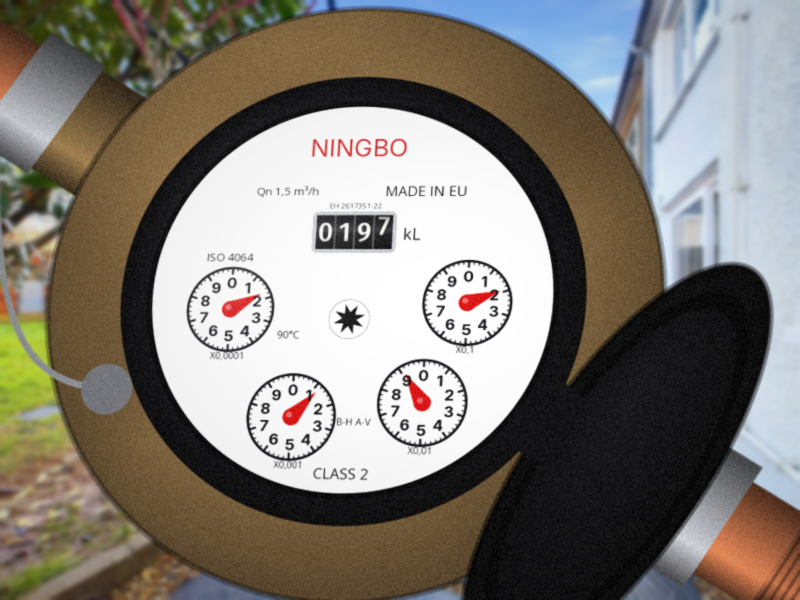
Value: 197.1911,kL
